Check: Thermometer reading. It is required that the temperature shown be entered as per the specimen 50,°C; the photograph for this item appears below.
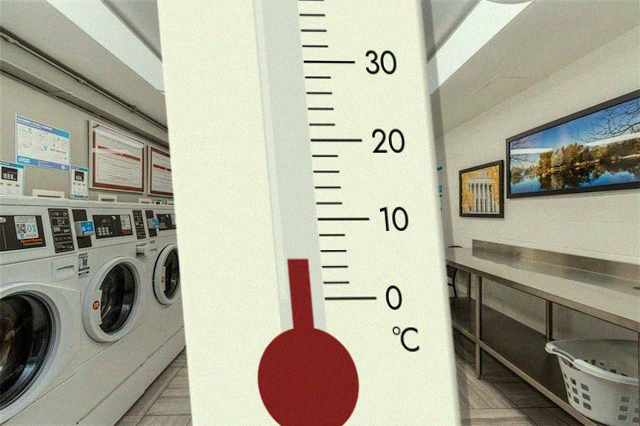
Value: 5,°C
